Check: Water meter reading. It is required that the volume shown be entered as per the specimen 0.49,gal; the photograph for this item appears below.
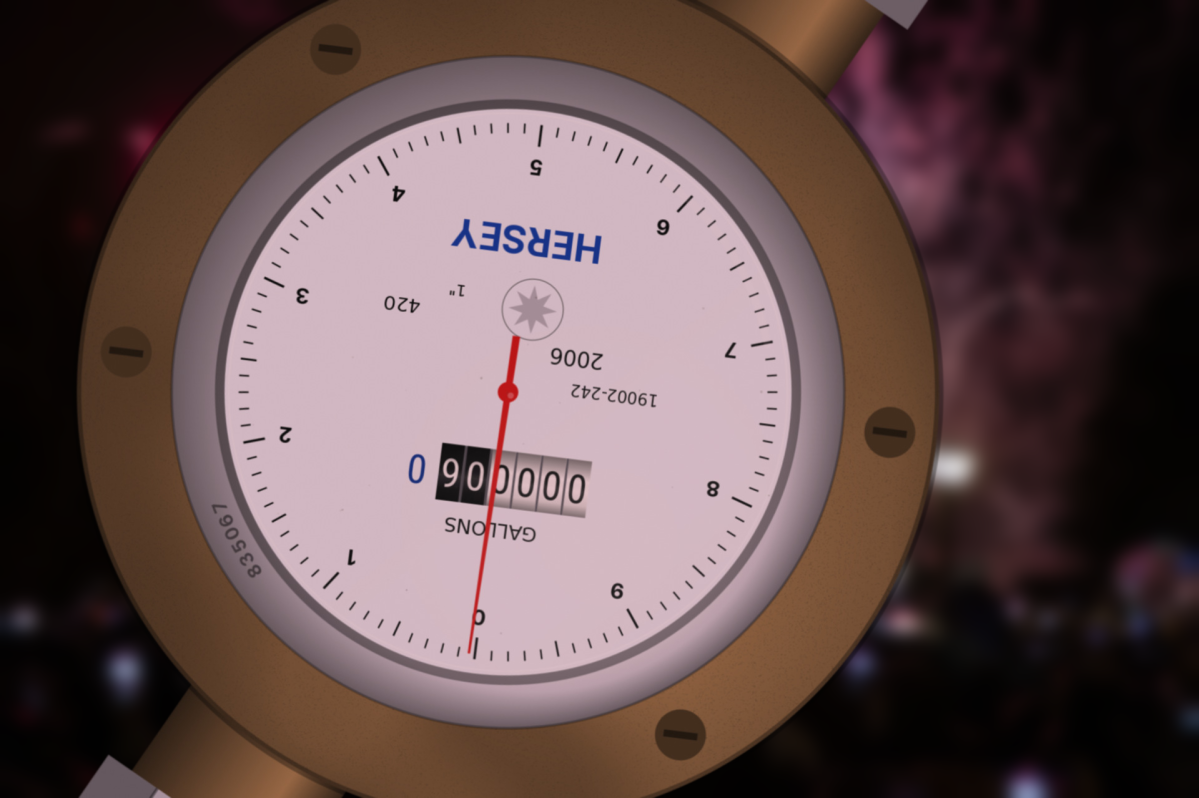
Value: 60.0,gal
